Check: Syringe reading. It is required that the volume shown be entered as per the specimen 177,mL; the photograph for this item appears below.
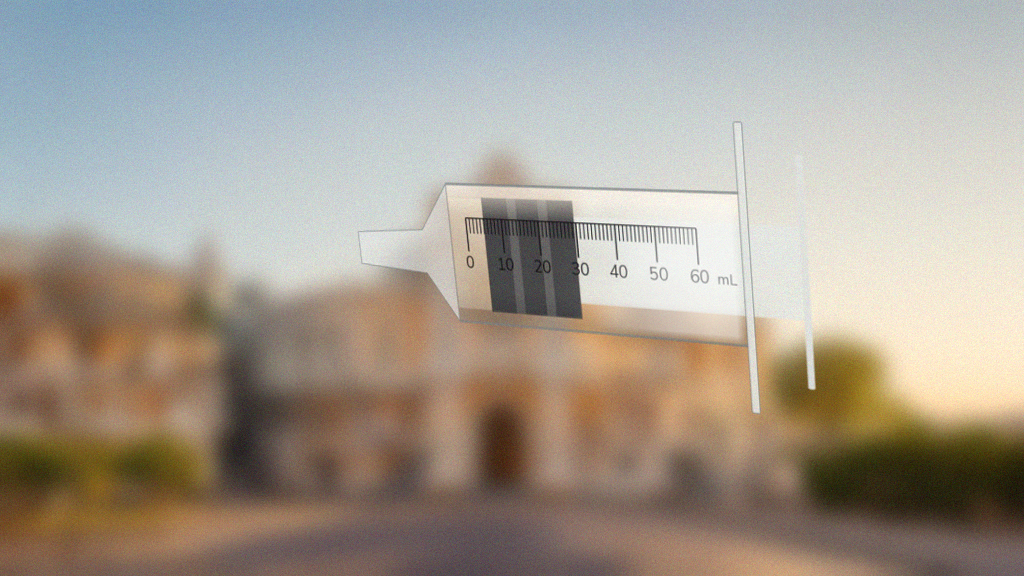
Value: 5,mL
